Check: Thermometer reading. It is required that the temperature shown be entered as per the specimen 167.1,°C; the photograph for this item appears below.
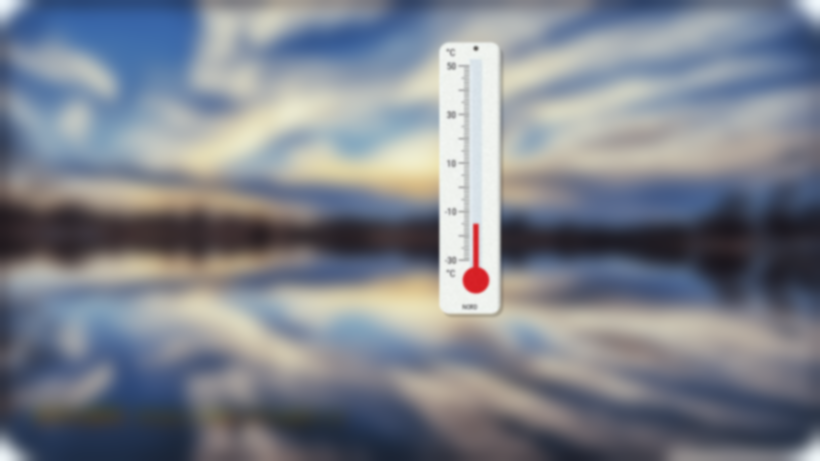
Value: -15,°C
